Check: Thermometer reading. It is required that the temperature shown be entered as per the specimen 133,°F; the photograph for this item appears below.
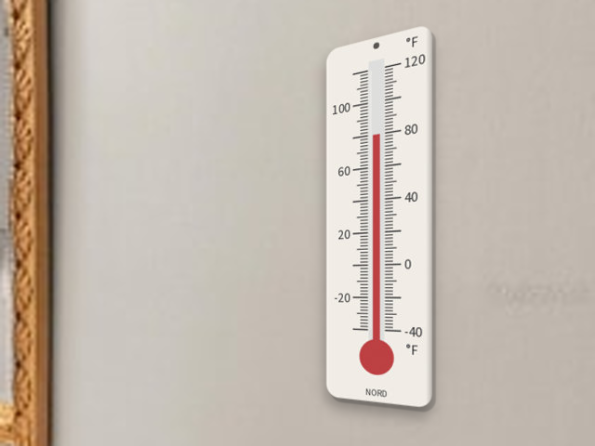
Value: 80,°F
